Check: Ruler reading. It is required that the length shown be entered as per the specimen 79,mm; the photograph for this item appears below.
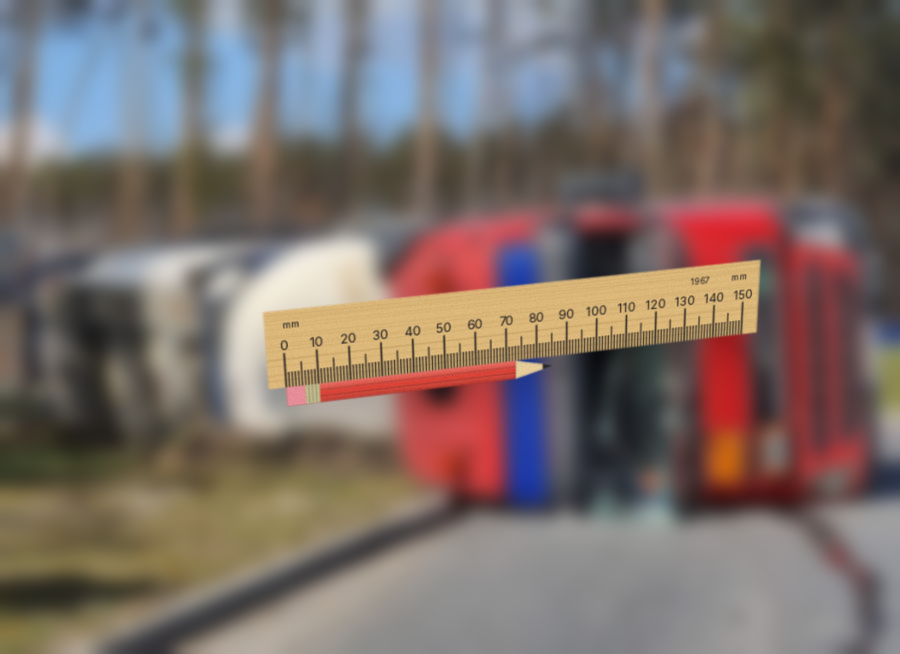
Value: 85,mm
